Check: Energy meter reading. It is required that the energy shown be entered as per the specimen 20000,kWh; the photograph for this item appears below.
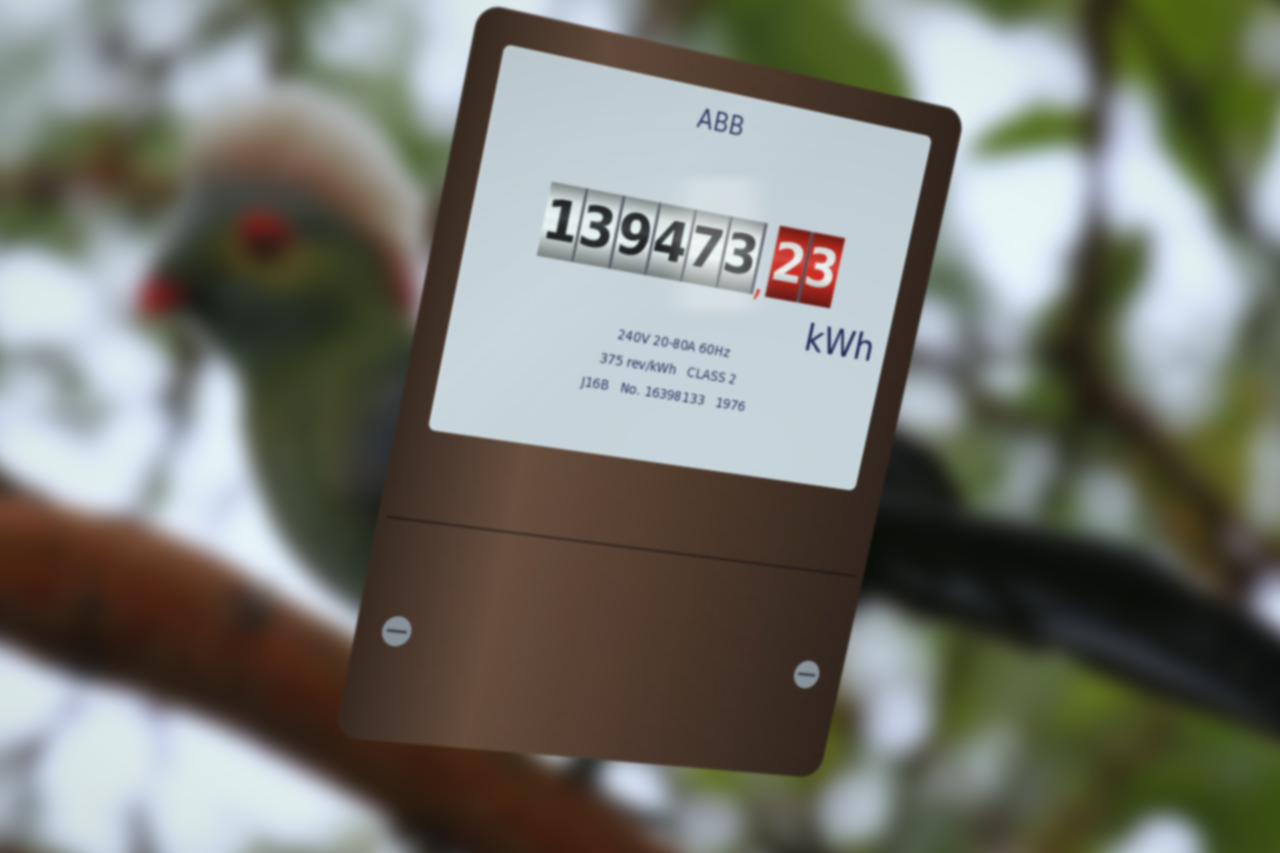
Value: 139473.23,kWh
